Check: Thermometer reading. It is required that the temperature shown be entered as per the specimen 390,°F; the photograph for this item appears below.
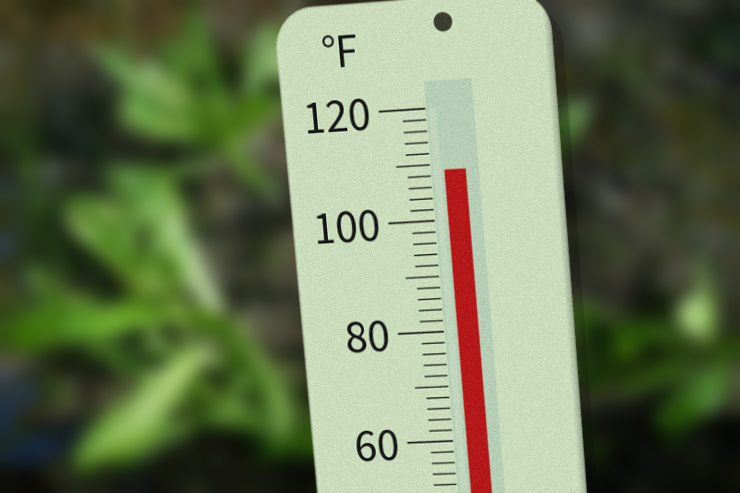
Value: 109,°F
